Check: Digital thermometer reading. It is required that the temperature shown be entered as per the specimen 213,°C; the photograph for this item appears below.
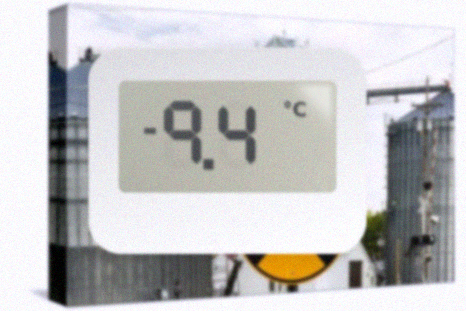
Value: -9.4,°C
